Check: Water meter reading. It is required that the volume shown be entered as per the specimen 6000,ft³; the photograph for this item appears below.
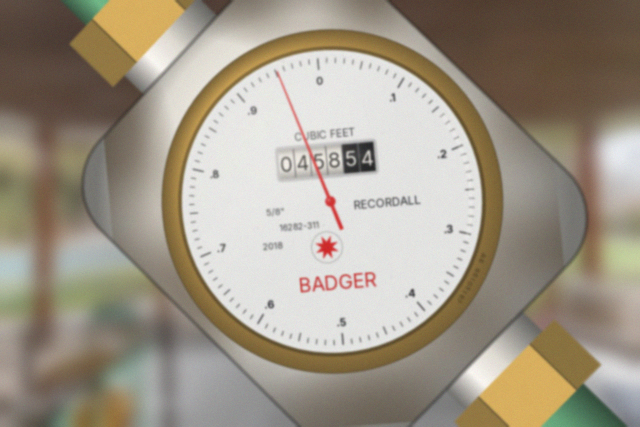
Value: 45853.95,ft³
